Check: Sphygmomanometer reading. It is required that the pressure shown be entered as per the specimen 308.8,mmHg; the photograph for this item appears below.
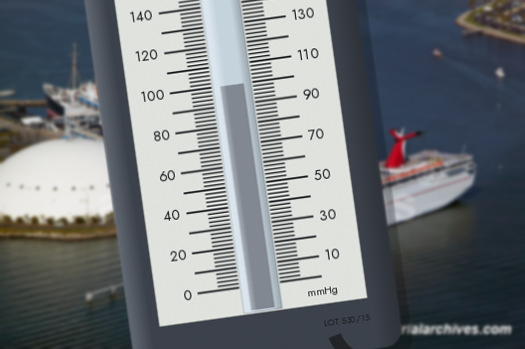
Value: 100,mmHg
